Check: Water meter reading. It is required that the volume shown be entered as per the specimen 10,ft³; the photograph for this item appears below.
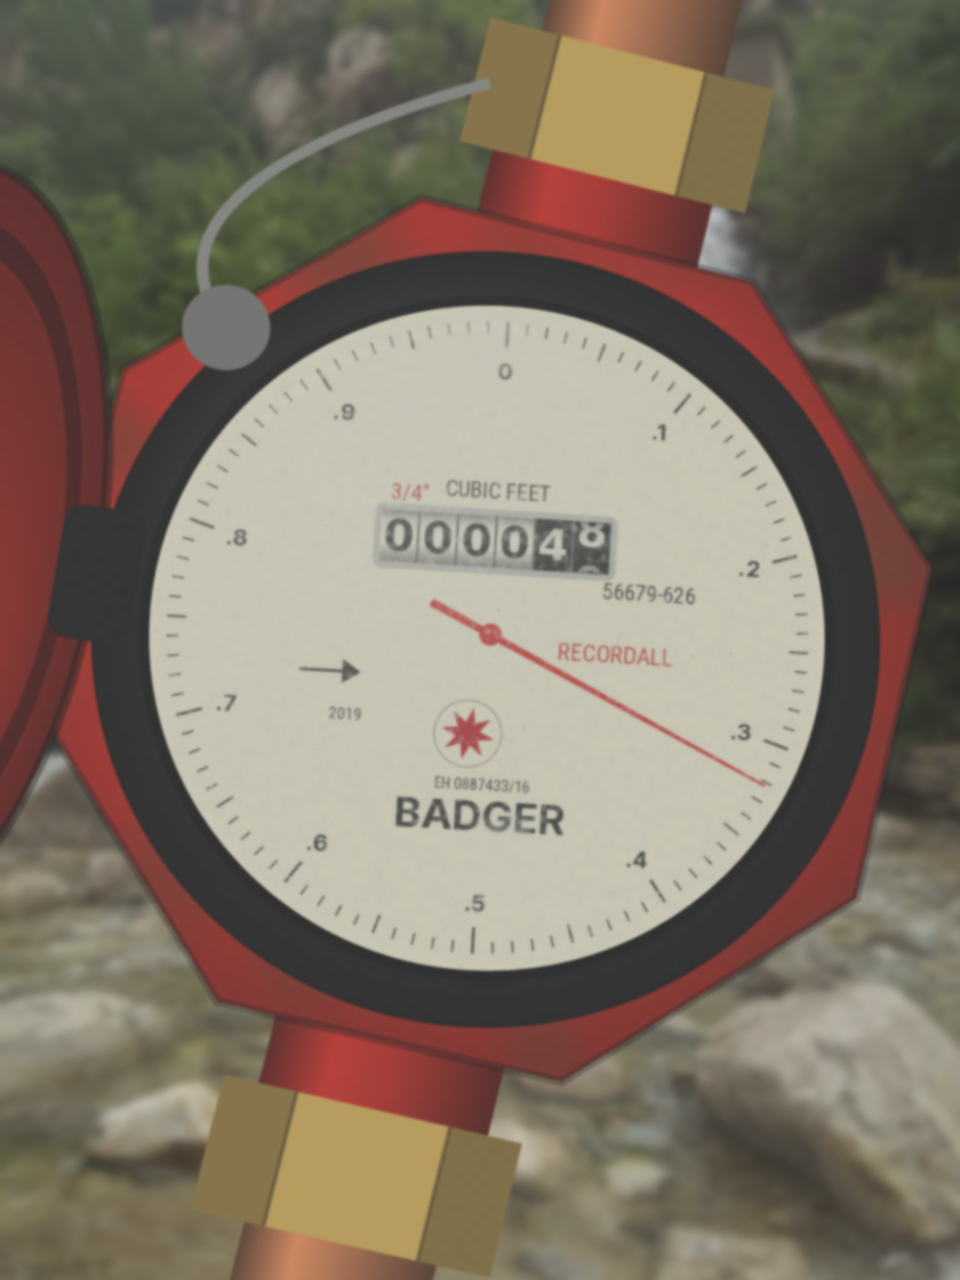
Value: 48.32,ft³
